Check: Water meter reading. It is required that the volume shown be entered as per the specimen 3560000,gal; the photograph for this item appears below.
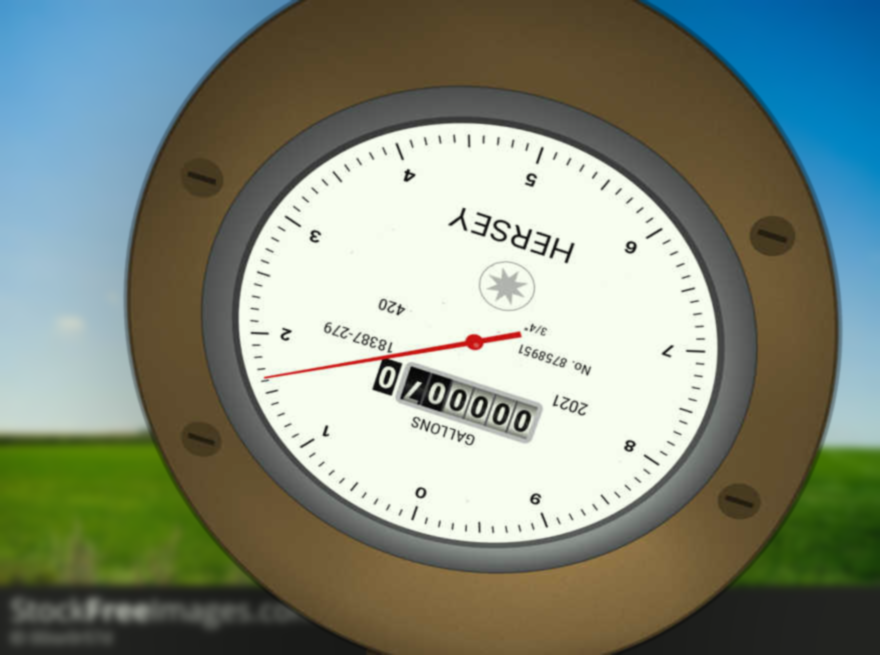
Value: 71.6,gal
